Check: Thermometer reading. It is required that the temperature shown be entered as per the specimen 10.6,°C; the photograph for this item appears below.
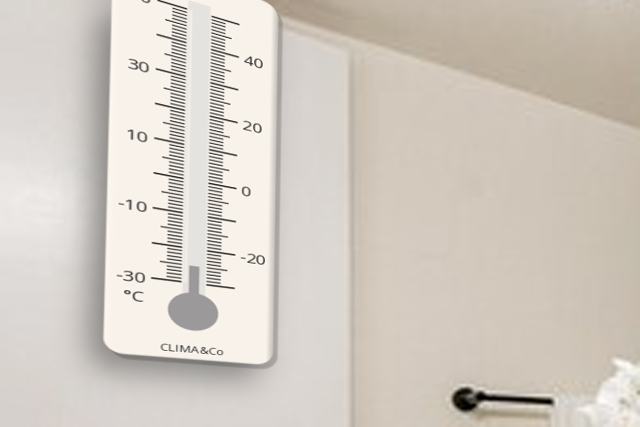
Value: -25,°C
